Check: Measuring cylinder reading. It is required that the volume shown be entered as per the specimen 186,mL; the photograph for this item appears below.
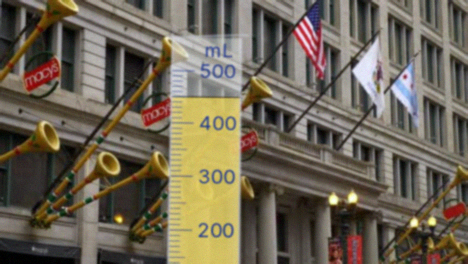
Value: 450,mL
